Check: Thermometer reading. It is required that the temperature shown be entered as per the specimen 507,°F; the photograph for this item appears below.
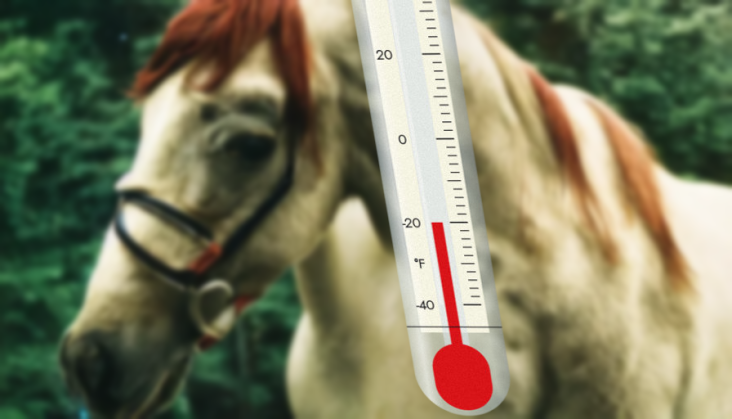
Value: -20,°F
